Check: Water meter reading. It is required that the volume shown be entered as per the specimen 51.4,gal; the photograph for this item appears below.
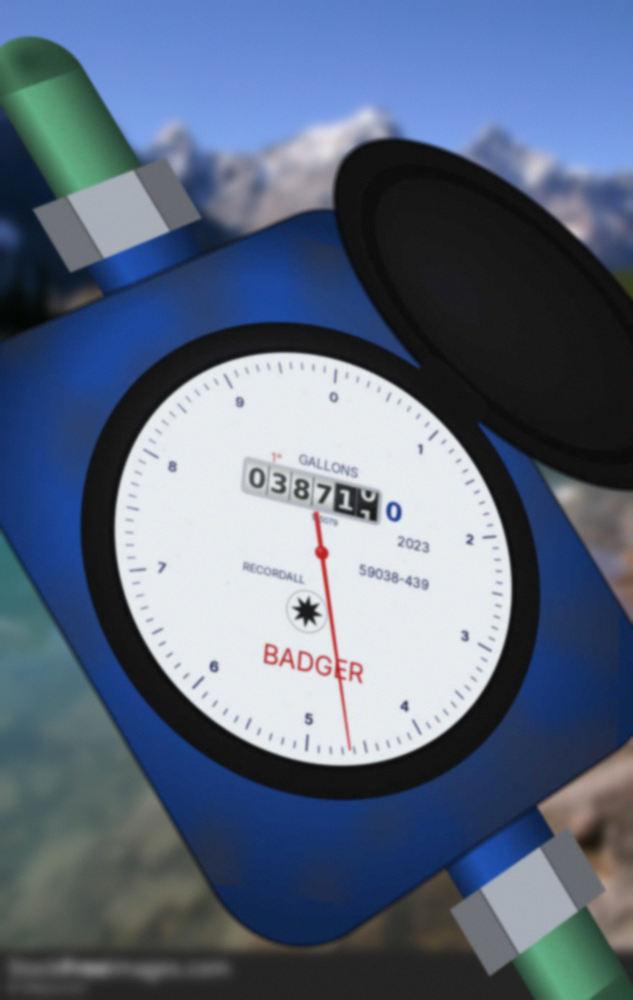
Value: 387104.6,gal
